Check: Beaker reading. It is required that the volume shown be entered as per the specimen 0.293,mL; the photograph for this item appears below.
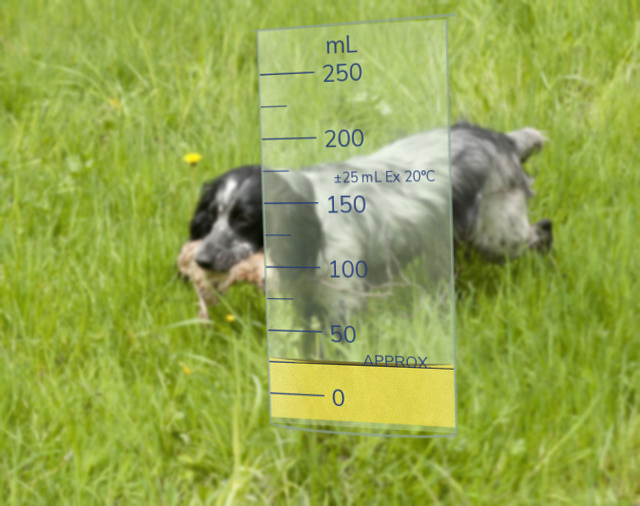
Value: 25,mL
